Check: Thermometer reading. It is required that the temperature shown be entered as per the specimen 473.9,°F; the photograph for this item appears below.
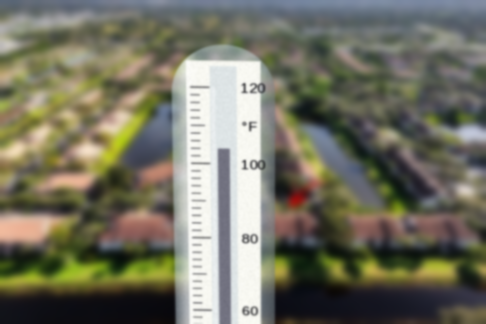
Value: 104,°F
